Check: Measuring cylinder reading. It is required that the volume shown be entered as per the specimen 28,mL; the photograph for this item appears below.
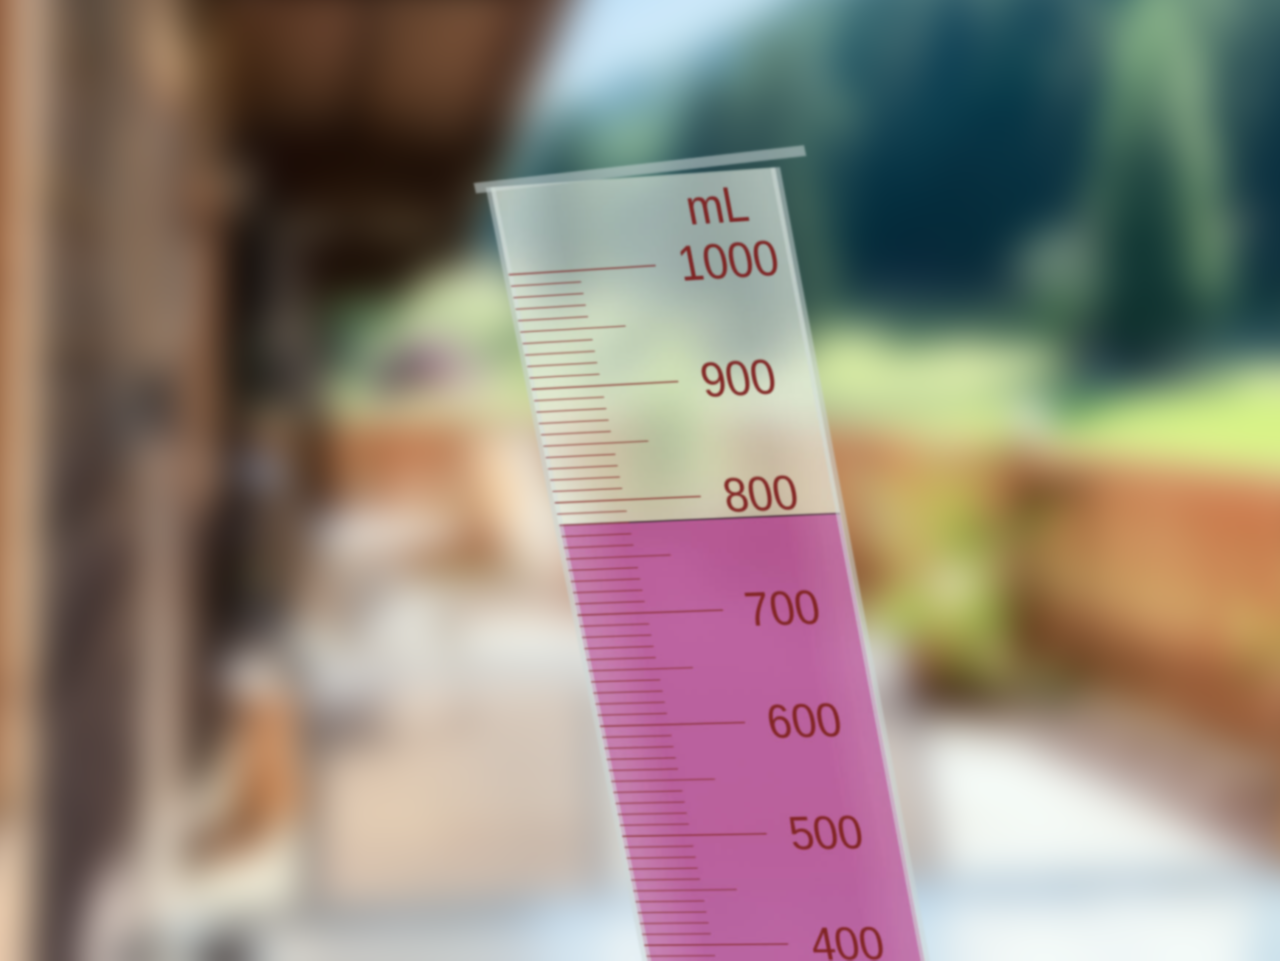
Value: 780,mL
